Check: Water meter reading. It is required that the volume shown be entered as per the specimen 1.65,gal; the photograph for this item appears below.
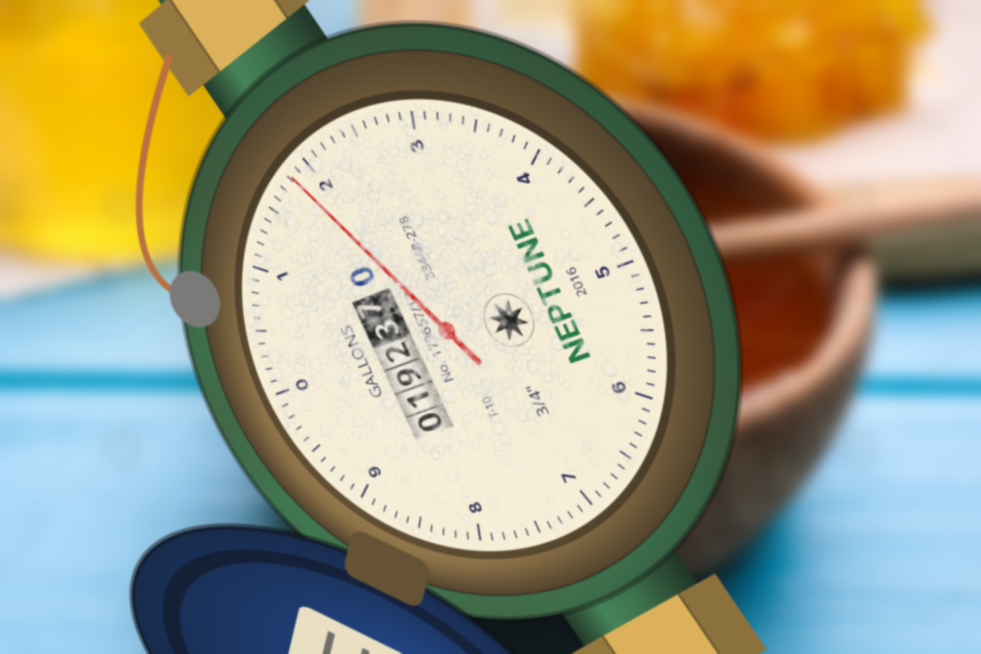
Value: 192371.8,gal
